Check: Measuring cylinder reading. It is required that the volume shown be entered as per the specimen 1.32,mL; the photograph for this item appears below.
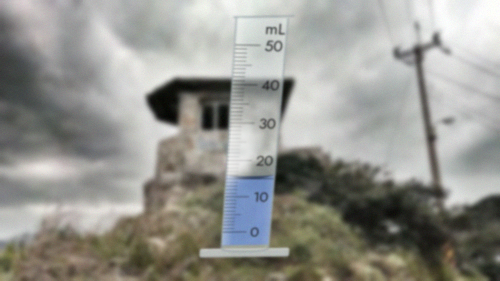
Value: 15,mL
